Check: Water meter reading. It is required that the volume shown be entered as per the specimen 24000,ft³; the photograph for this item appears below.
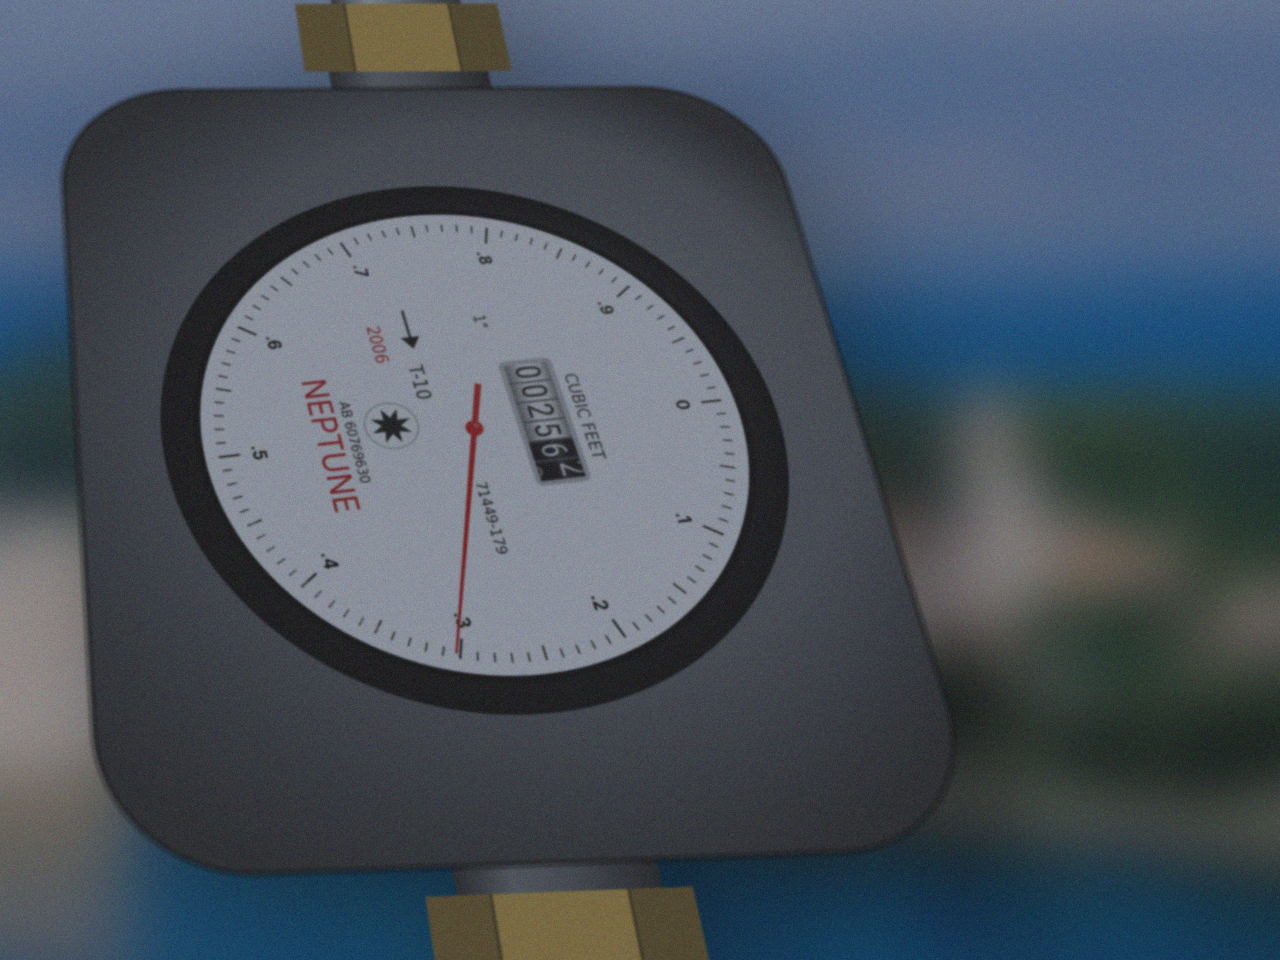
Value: 2562.30,ft³
